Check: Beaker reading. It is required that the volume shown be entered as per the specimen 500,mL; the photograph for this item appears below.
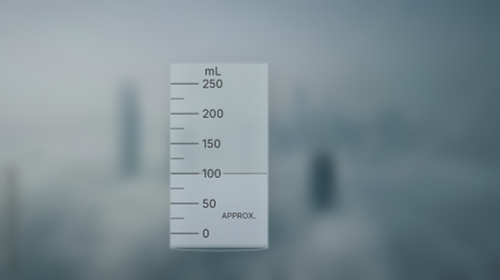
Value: 100,mL
